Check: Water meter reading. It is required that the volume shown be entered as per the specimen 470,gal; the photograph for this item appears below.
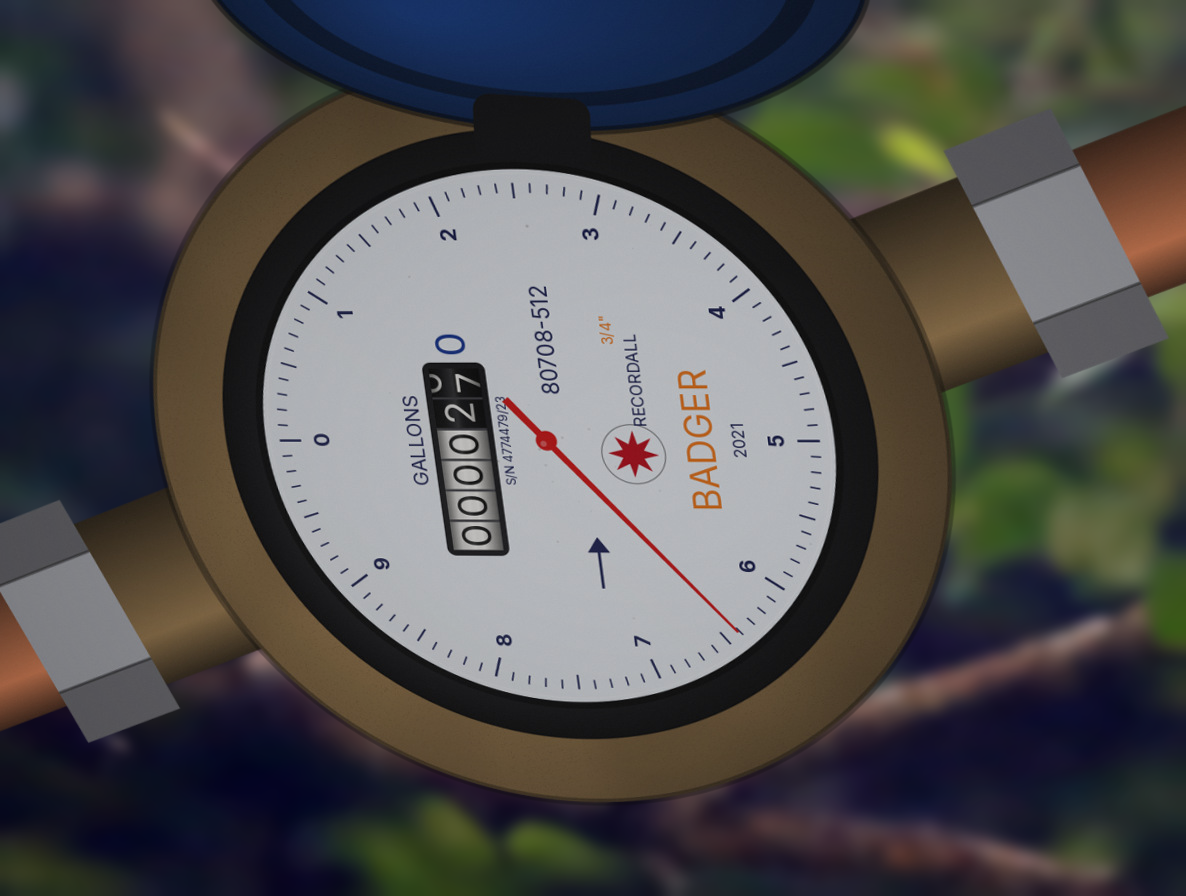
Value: 266.4,gal
